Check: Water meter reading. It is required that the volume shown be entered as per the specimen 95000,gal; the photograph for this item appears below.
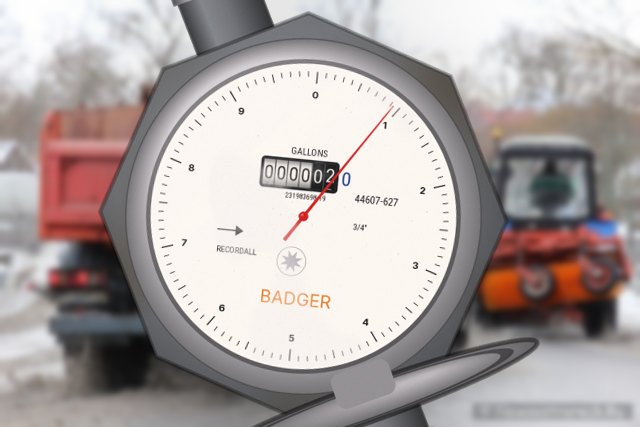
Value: 20.9,gal
